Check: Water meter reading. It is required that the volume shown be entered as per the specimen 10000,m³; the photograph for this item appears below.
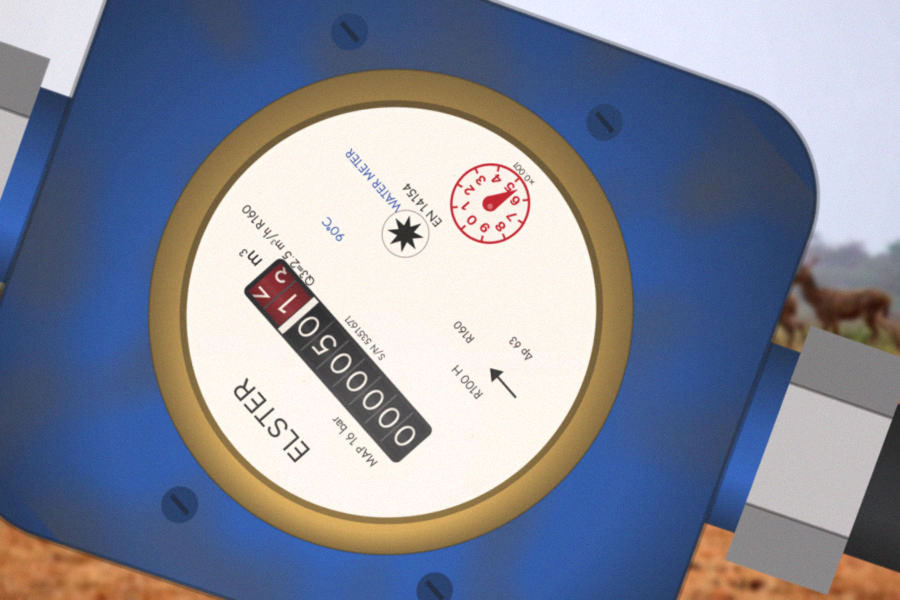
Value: 50.125,m³
